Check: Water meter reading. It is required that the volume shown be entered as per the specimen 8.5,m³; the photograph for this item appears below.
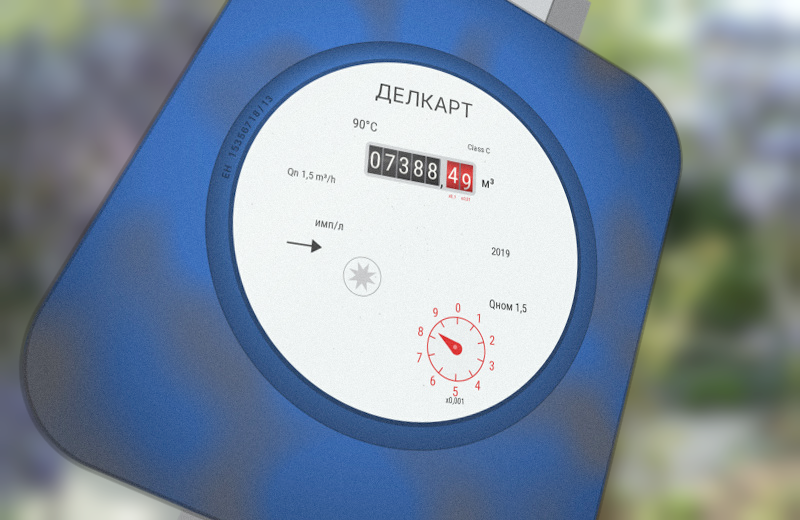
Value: 7388.488,m³
